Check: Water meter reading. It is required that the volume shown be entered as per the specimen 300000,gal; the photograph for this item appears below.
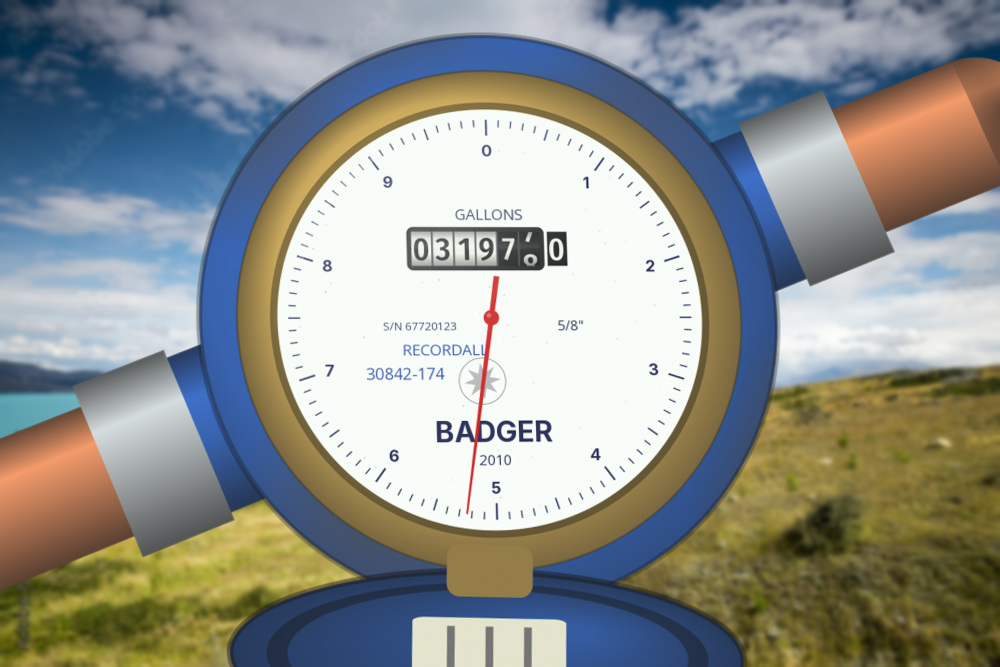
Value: 319775.2,gal
